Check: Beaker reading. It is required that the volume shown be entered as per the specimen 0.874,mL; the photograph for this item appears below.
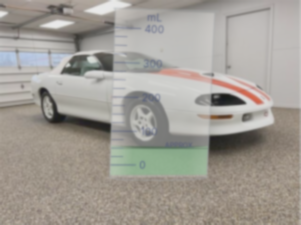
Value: 50,mL
